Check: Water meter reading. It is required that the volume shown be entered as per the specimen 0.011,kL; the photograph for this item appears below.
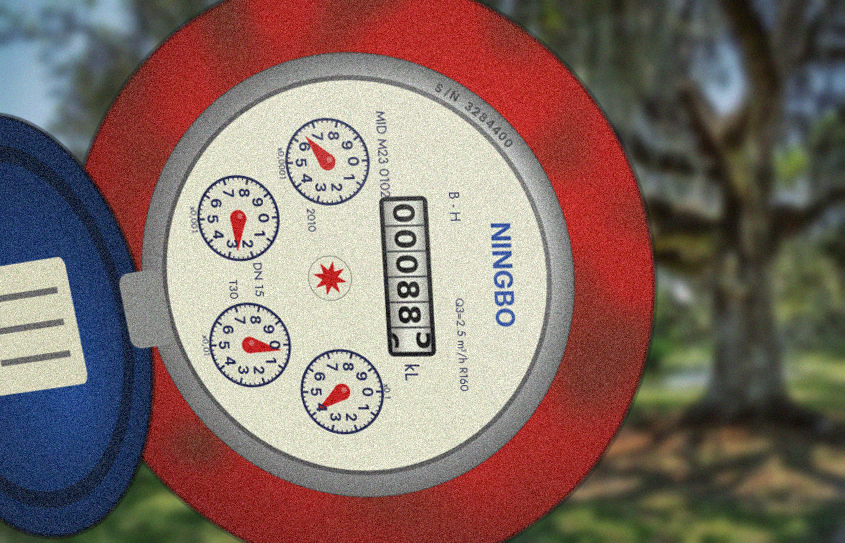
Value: 885.4026,kL
